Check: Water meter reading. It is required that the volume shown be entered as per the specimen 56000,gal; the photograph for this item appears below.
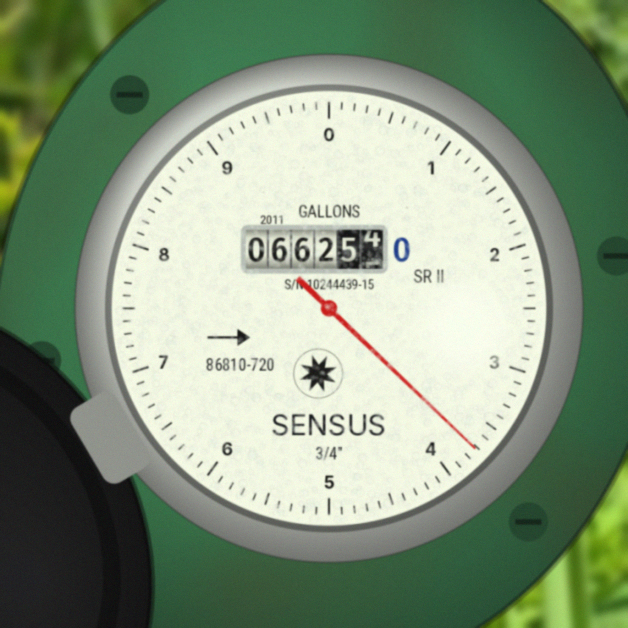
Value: 662543.7,gal
